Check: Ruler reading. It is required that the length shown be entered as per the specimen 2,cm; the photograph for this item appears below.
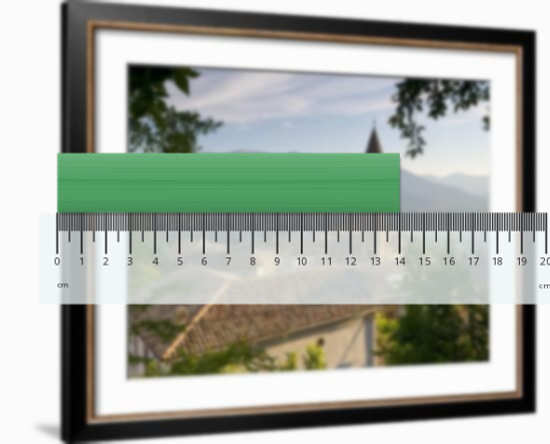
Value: 14,cm
